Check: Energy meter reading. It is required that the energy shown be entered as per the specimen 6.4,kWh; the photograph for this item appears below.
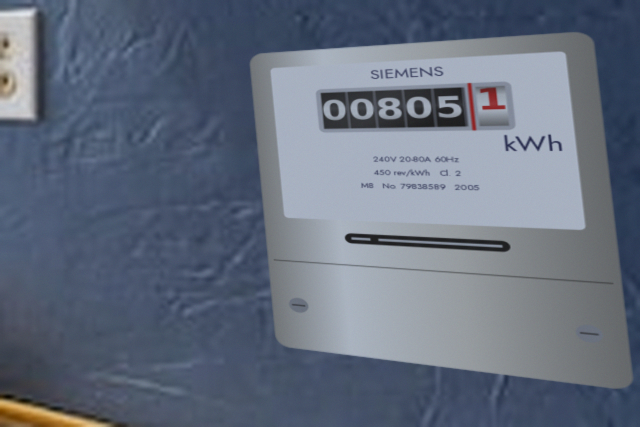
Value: 805.1,kWh
